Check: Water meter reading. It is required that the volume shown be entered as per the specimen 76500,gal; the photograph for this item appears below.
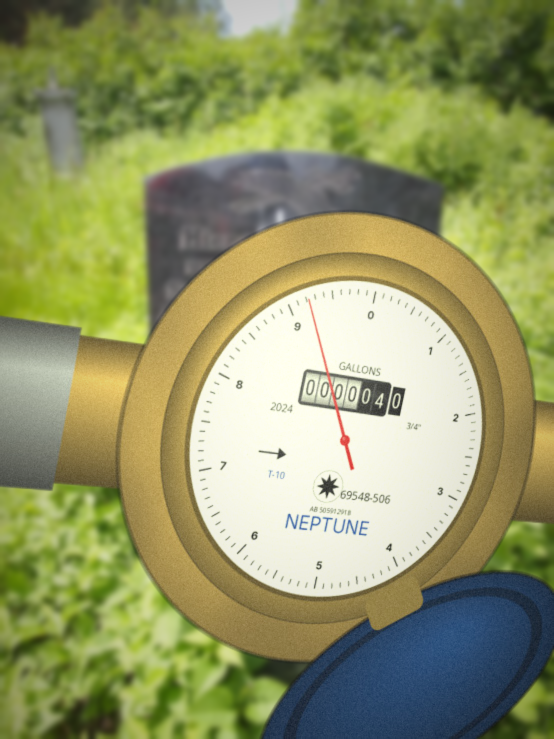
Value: 39.2,gal
